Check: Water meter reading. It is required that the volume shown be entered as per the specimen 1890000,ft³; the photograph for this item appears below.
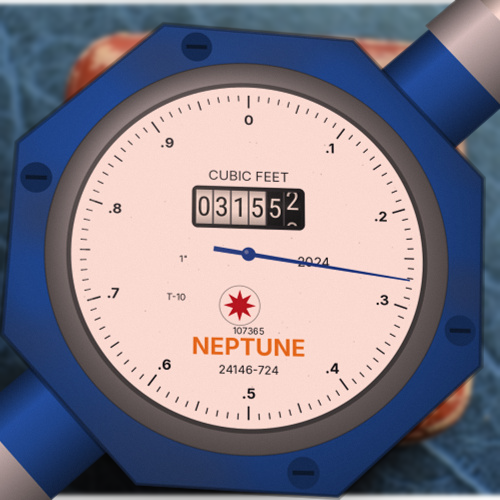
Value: 31552.27,ft³
